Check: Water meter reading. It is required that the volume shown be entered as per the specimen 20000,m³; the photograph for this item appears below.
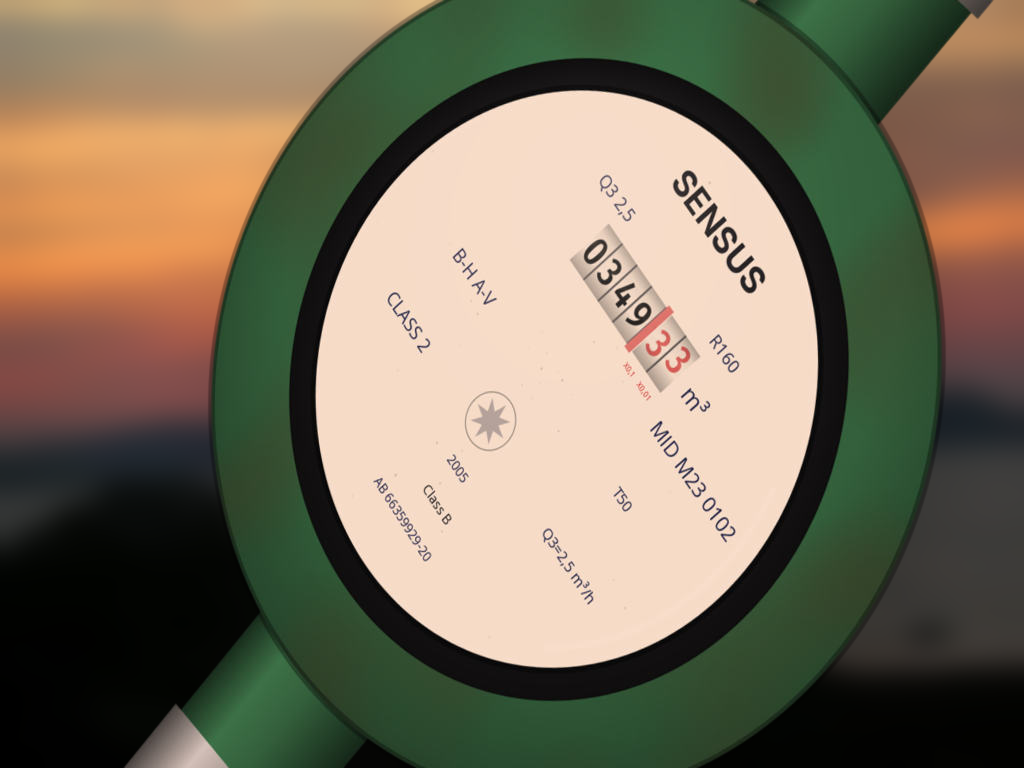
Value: 349.33,m³
